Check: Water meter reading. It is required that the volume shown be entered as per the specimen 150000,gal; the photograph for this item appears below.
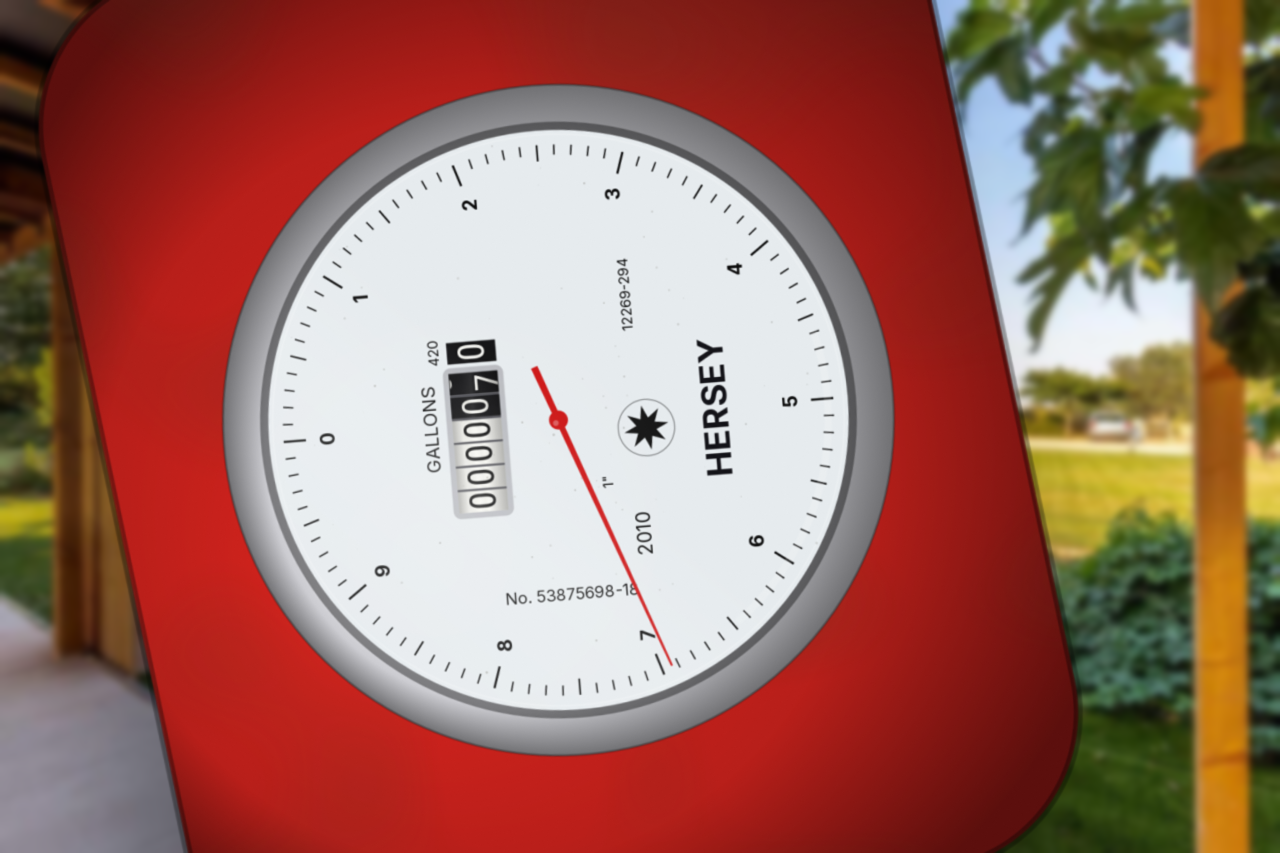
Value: 66.9,gal
